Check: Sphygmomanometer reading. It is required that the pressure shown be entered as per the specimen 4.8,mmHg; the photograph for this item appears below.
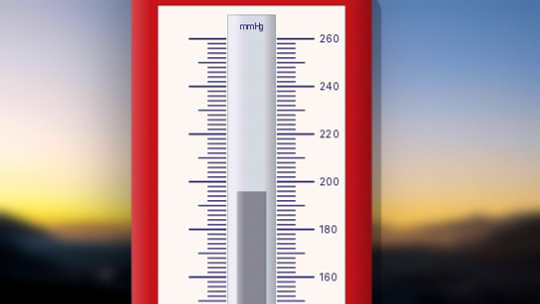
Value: 196,mmHg
